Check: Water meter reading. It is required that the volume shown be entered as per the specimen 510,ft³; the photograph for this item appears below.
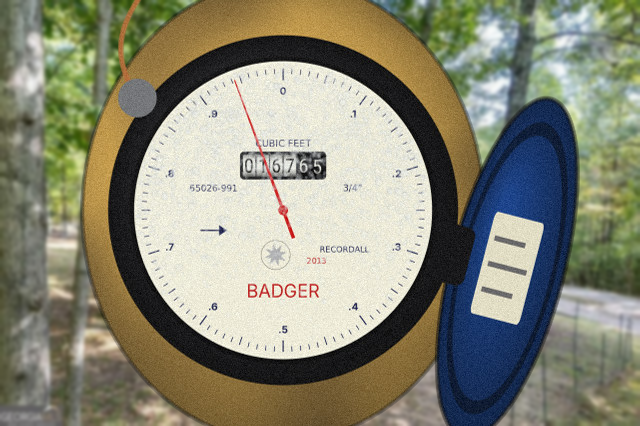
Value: 16764.94,ft³
